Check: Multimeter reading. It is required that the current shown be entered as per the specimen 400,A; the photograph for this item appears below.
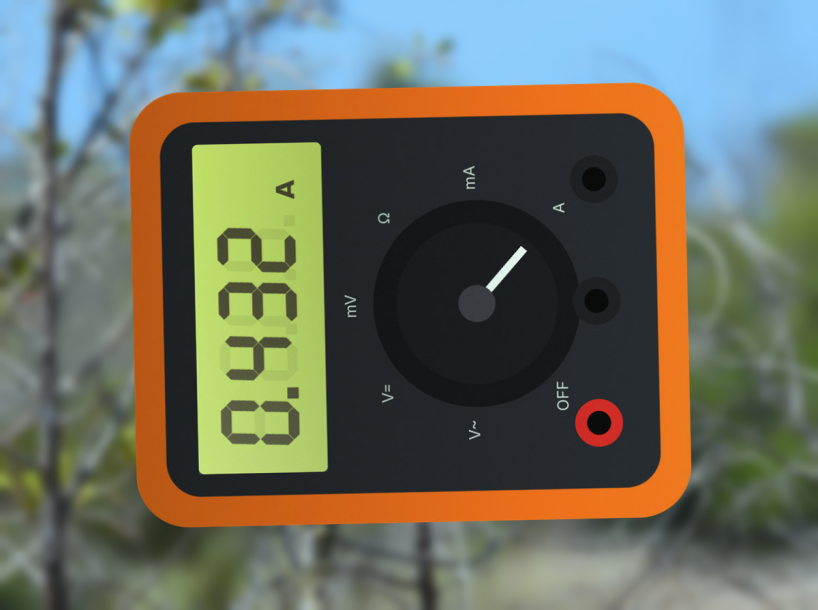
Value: 0.432,A
